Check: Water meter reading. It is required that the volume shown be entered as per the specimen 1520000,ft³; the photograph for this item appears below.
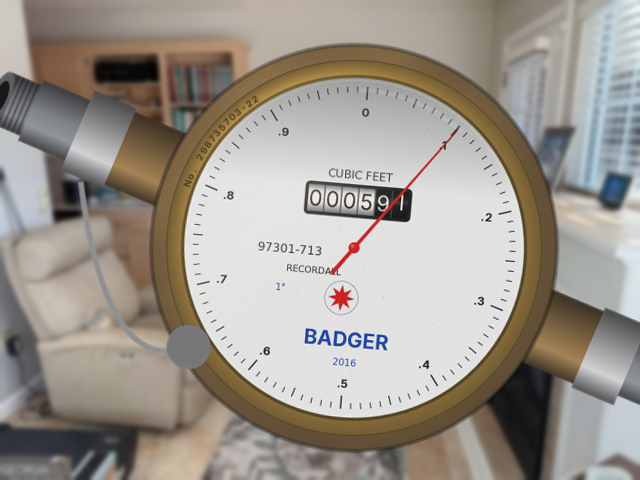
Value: 591.10,ft³
